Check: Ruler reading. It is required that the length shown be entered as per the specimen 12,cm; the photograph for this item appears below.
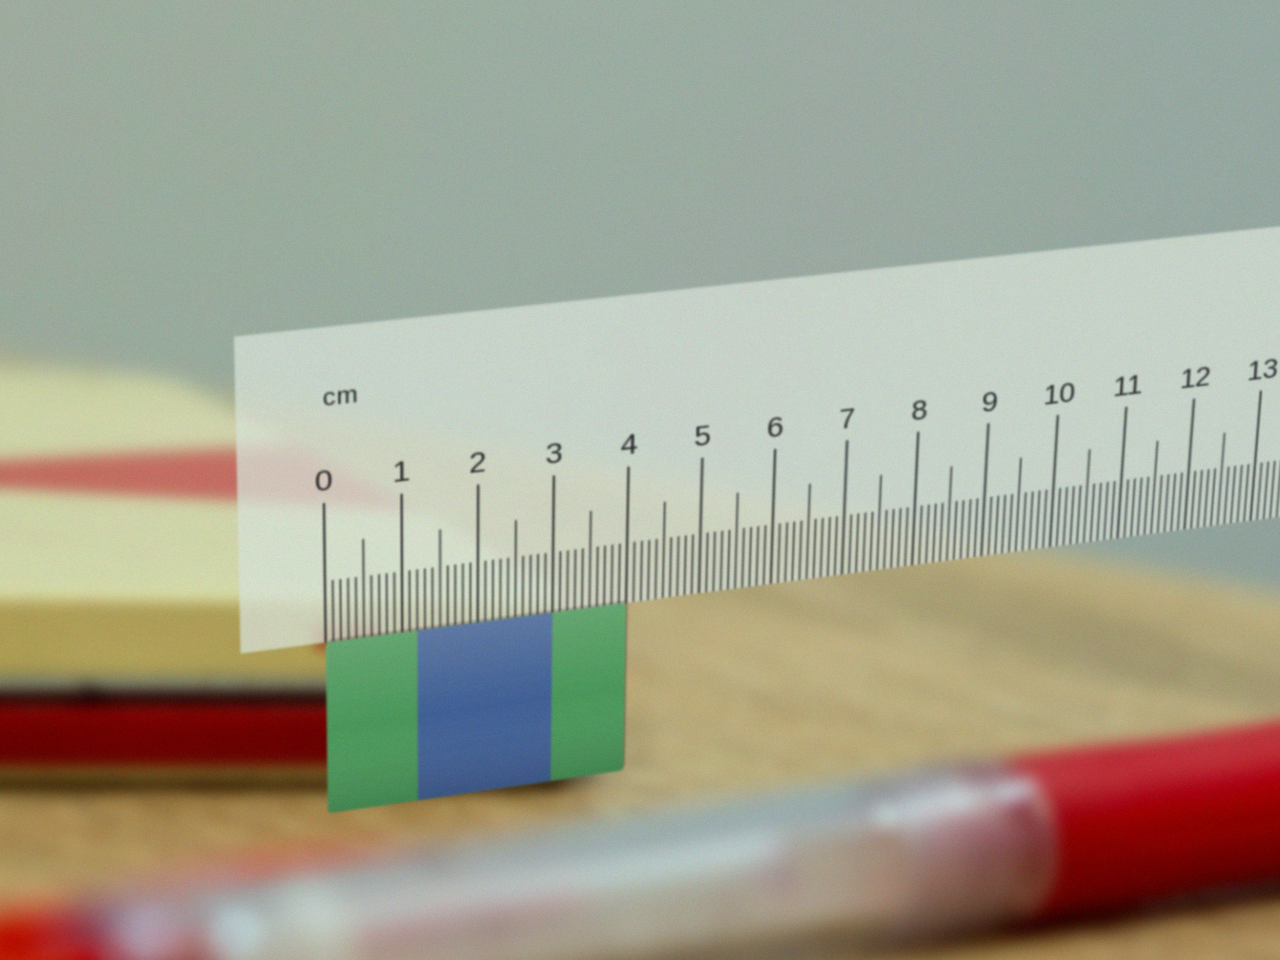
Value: 4,cm
